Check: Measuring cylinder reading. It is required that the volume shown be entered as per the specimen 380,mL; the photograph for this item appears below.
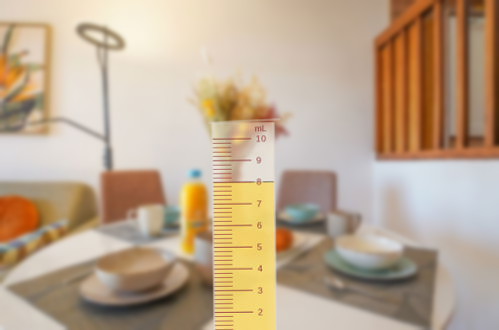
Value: 8,mL
